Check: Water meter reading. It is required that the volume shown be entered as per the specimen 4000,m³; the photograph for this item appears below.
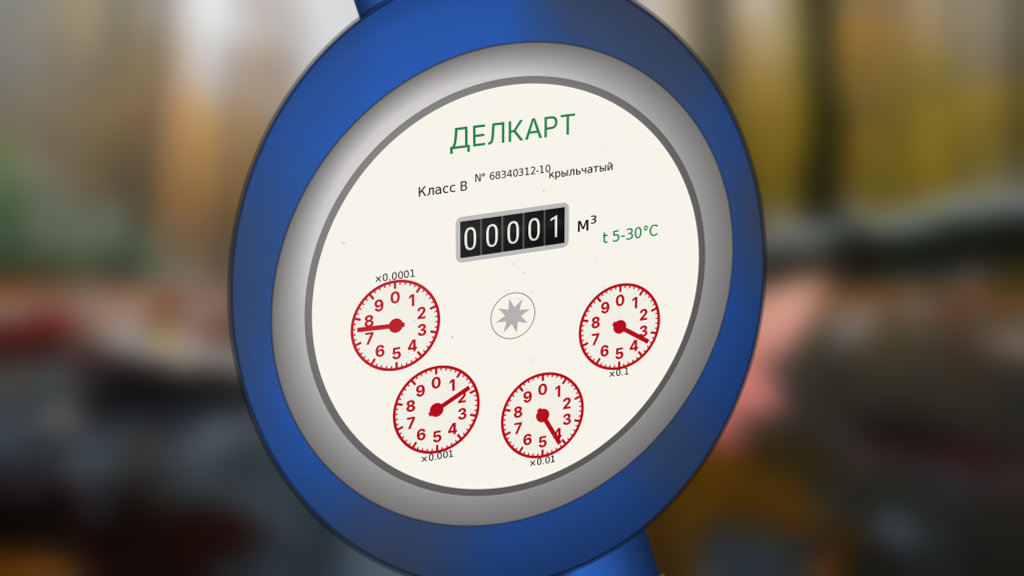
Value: 1.3417,m³
